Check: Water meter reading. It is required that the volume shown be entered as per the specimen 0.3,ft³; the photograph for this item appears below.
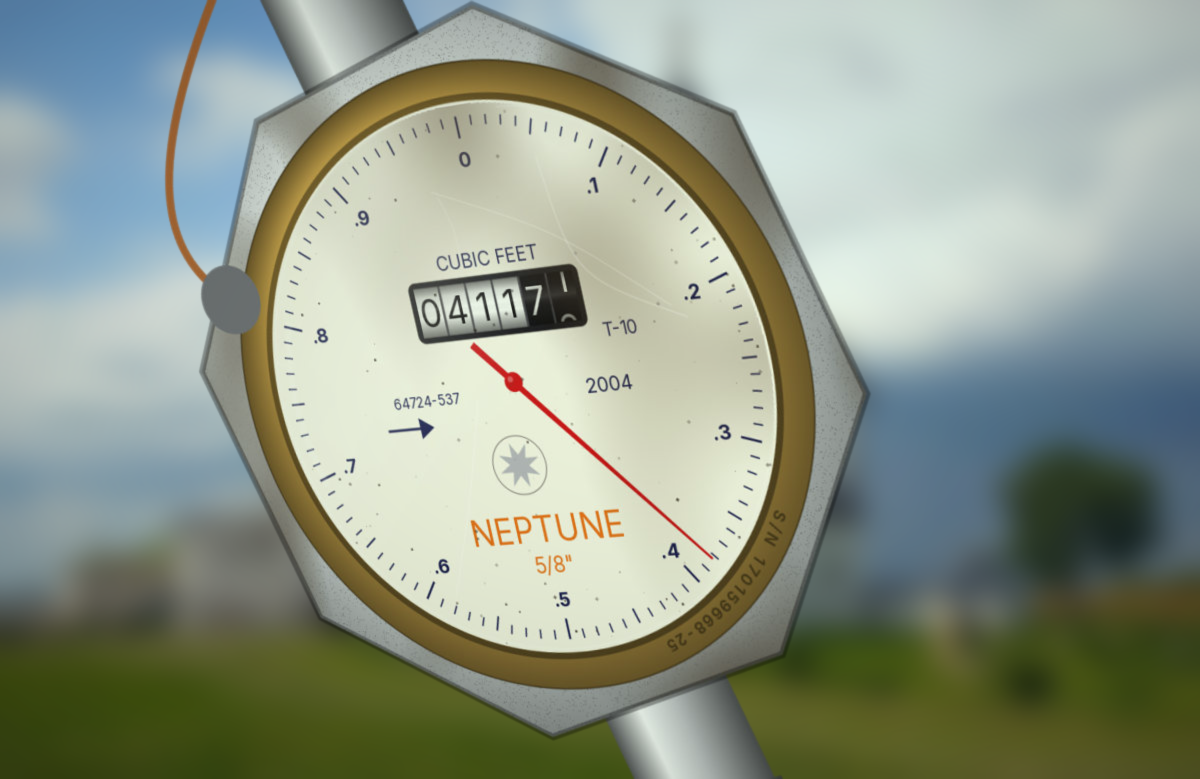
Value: 41171.38,ft³
